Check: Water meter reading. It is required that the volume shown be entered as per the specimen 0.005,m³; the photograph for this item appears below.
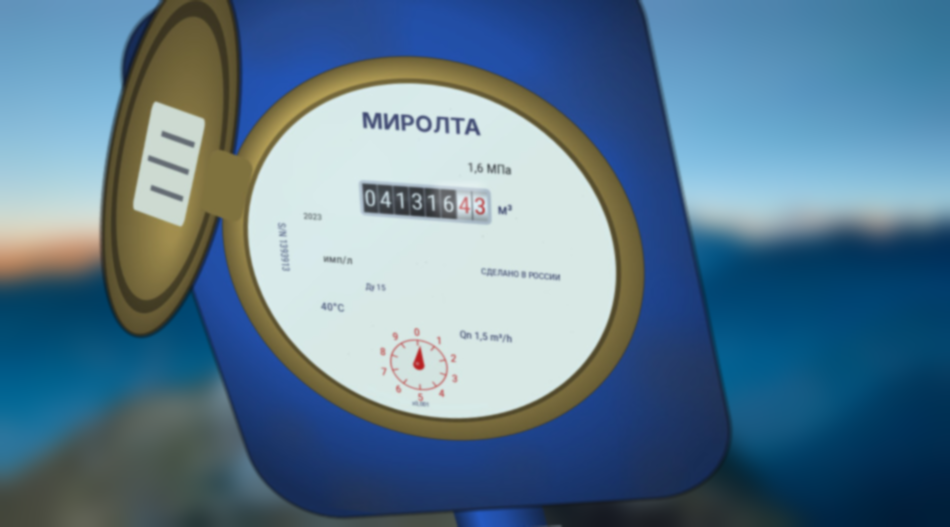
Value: 41316.430,m³
